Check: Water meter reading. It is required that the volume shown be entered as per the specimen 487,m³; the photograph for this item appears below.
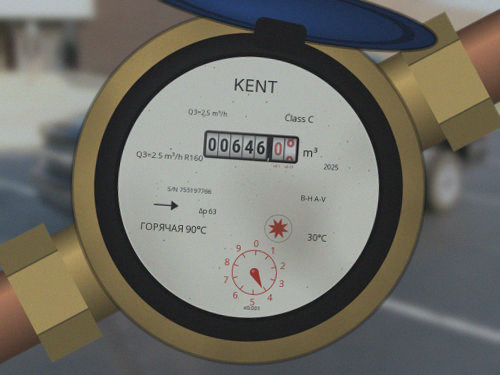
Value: 646.084,m³
